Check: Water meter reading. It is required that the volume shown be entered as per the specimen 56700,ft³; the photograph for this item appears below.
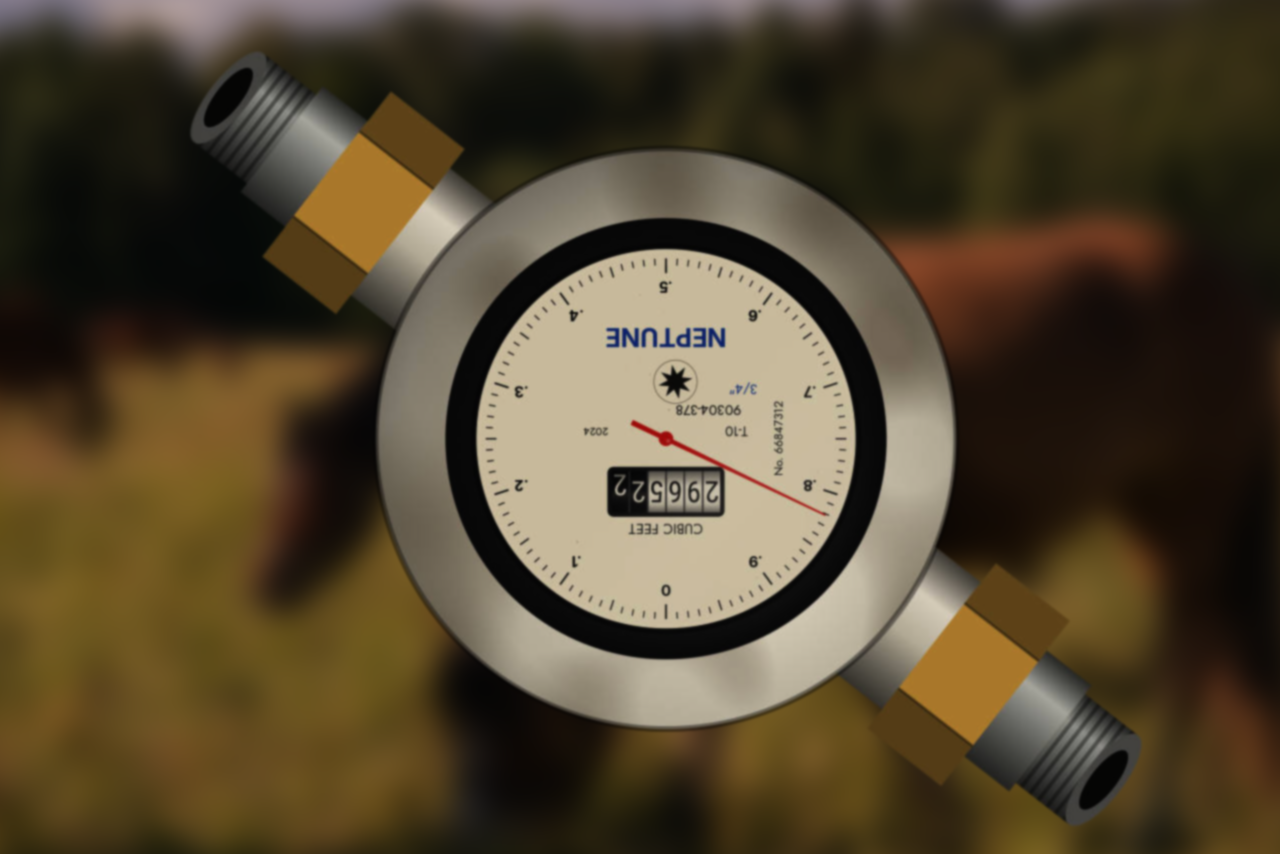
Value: 296521.82,ft³
